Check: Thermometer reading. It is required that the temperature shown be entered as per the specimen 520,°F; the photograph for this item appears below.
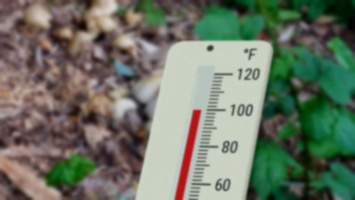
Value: 100,°F
